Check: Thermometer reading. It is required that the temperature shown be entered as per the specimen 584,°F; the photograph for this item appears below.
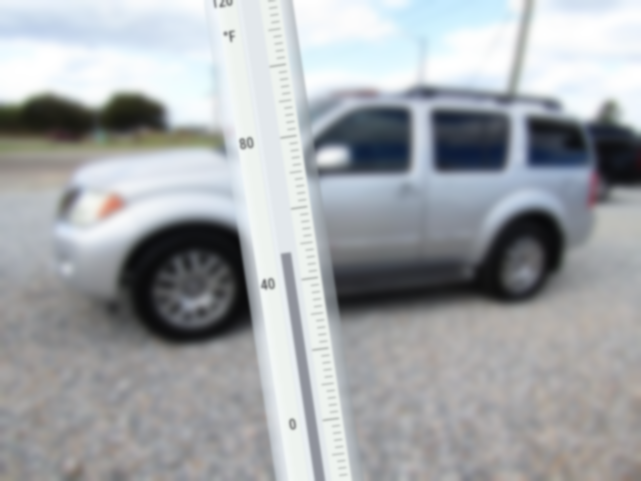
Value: 48,°F
